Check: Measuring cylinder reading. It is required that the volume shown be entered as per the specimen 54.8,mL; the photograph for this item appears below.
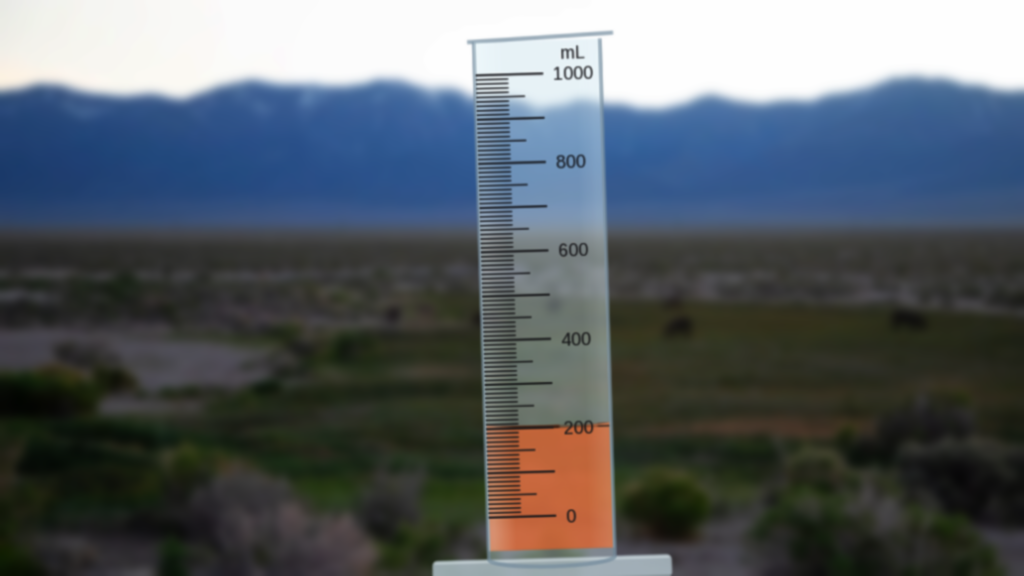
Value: 200,mL
